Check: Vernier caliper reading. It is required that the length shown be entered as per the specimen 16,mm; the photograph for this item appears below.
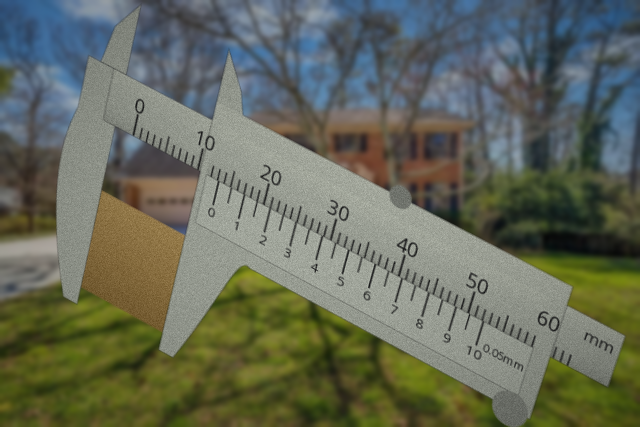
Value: 13.2,mm
